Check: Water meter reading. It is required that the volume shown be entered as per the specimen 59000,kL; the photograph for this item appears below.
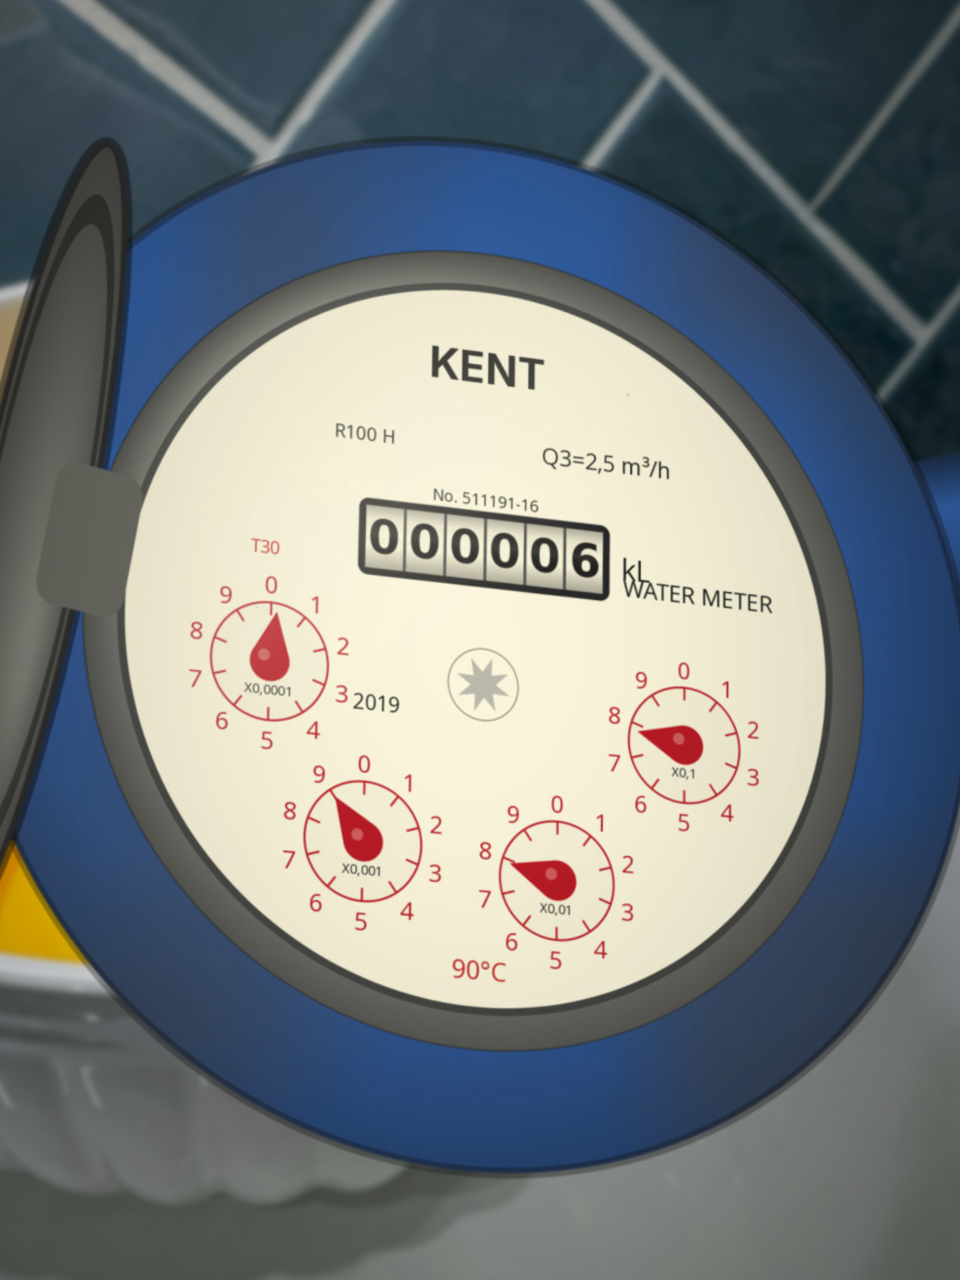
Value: 6.7790,kL
